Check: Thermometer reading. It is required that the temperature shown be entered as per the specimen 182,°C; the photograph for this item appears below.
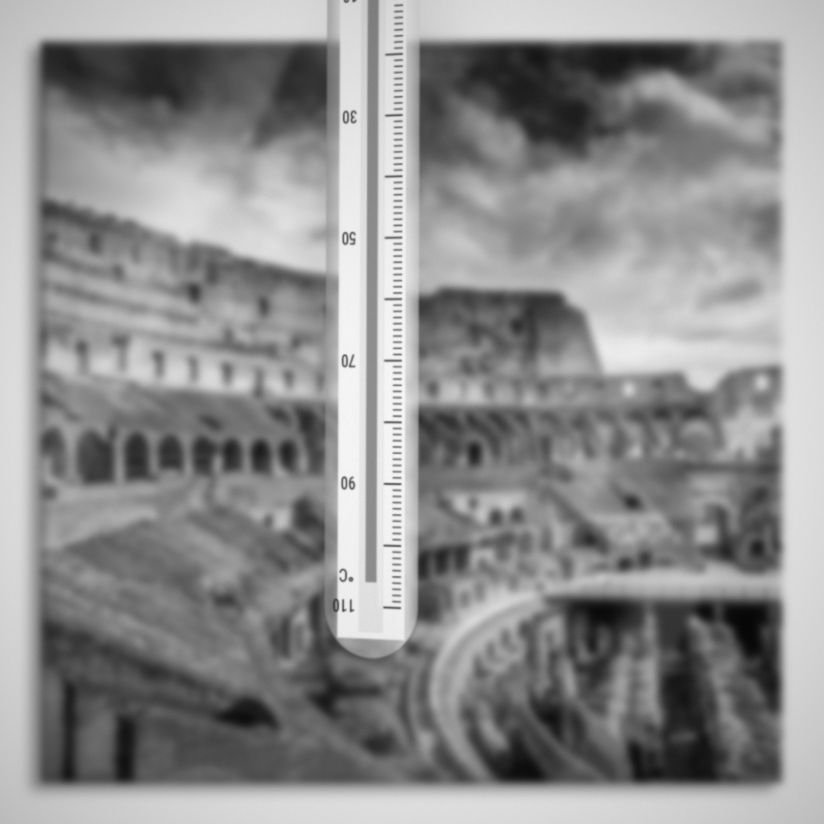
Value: 106,°C
